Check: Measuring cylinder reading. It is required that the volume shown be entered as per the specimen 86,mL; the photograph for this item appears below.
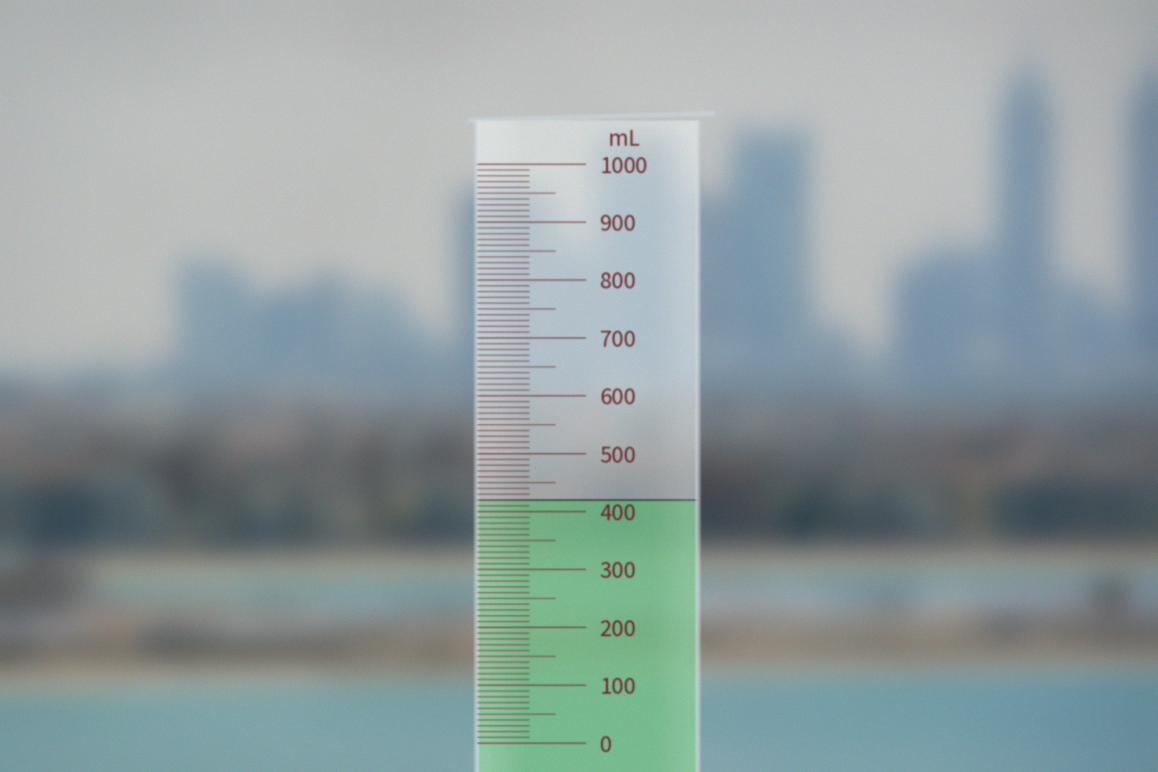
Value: 420,mL
